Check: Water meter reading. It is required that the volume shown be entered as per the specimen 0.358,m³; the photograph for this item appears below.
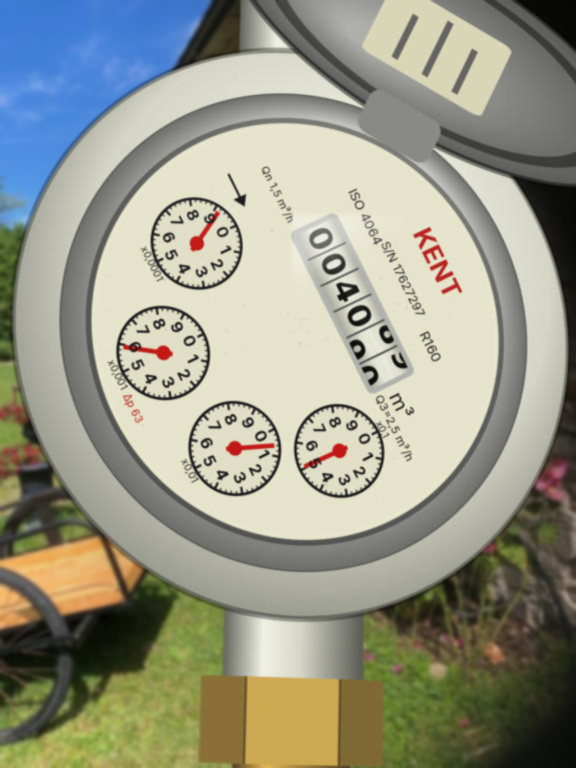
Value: 4089.5059,m³
